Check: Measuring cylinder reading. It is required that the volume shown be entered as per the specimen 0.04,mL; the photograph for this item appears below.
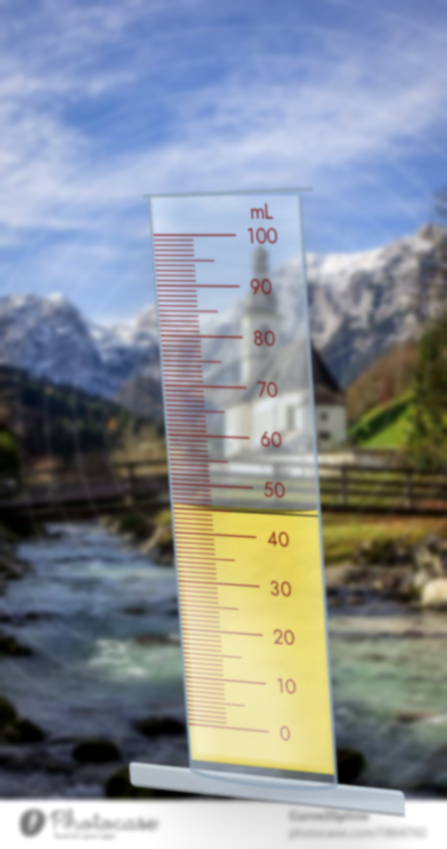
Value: 45,mL
